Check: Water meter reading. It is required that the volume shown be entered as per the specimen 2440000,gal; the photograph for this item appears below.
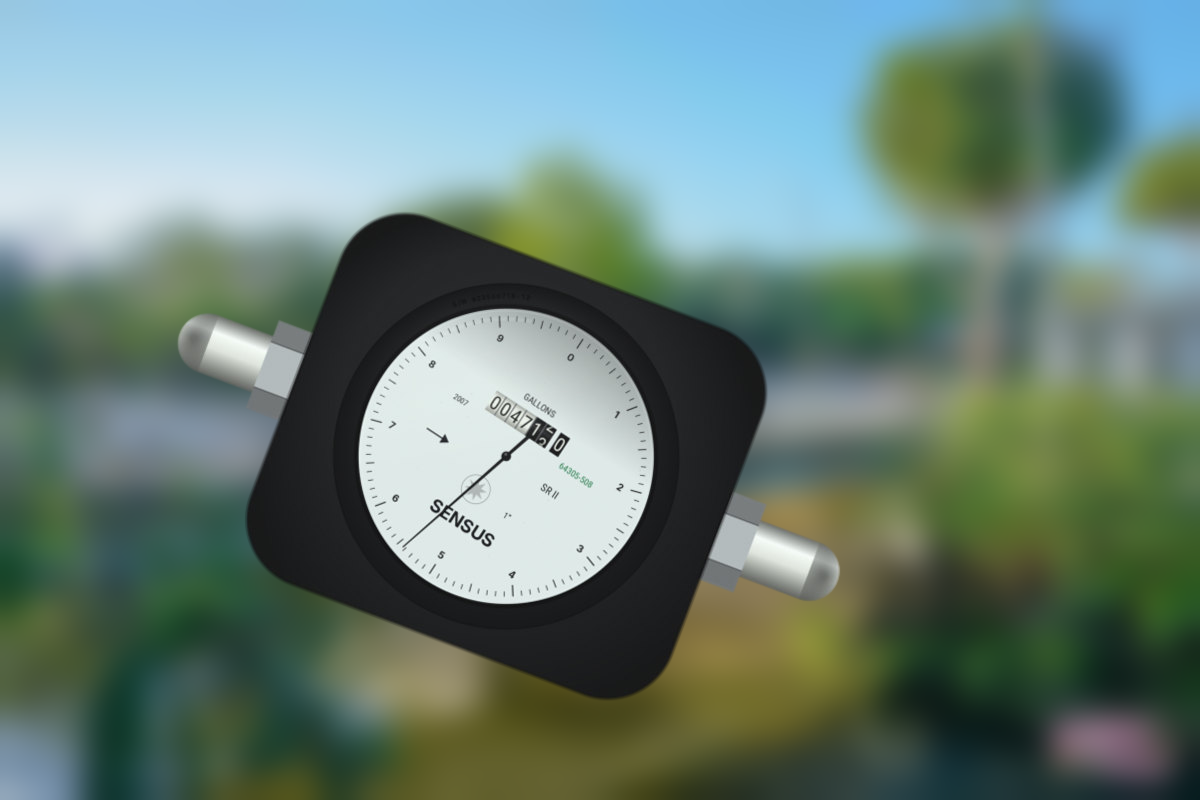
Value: 47125.4,gal
